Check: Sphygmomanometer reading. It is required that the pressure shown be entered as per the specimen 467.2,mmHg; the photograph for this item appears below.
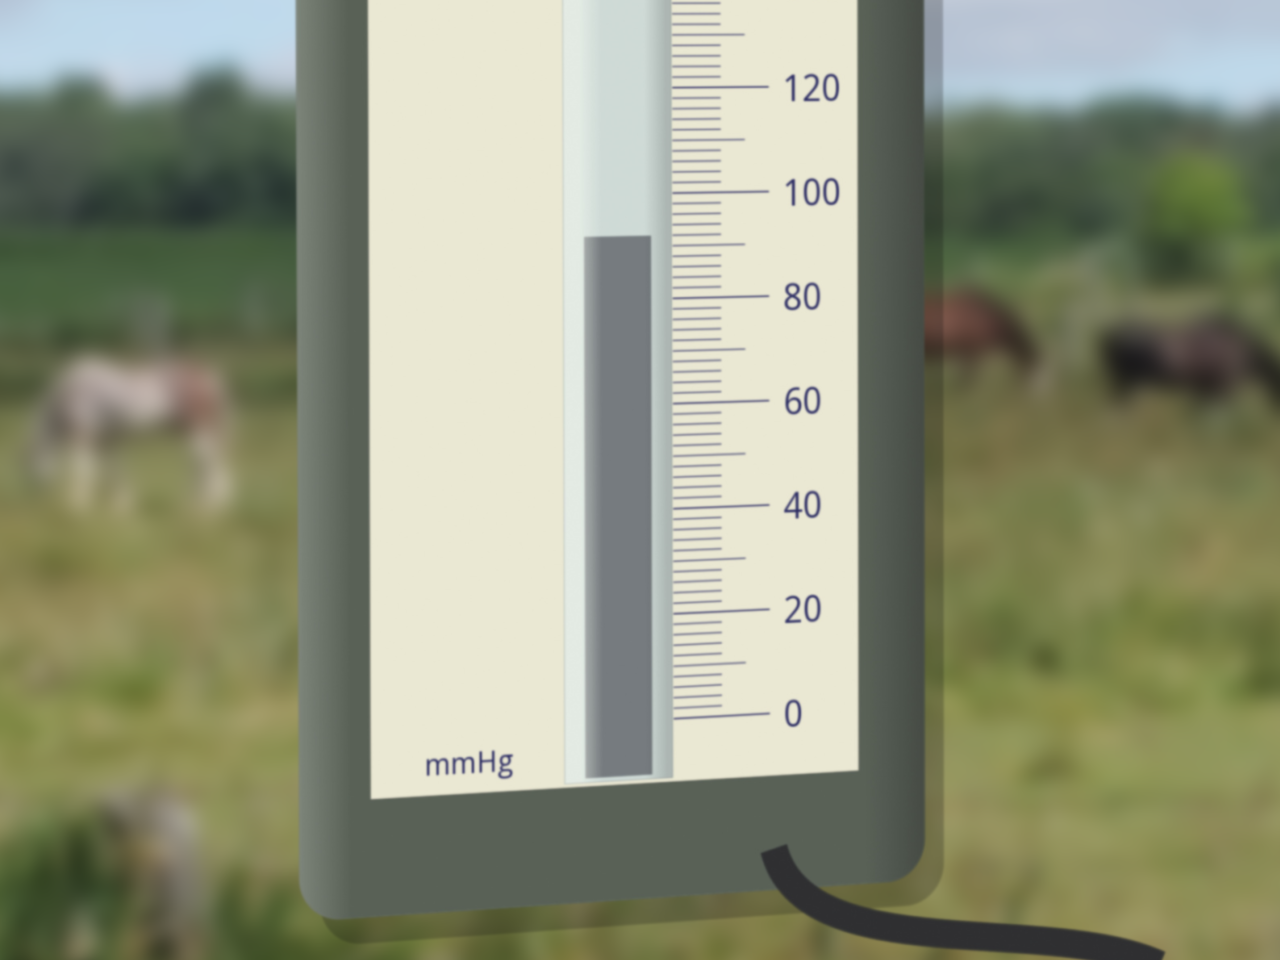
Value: 92,mmHg
